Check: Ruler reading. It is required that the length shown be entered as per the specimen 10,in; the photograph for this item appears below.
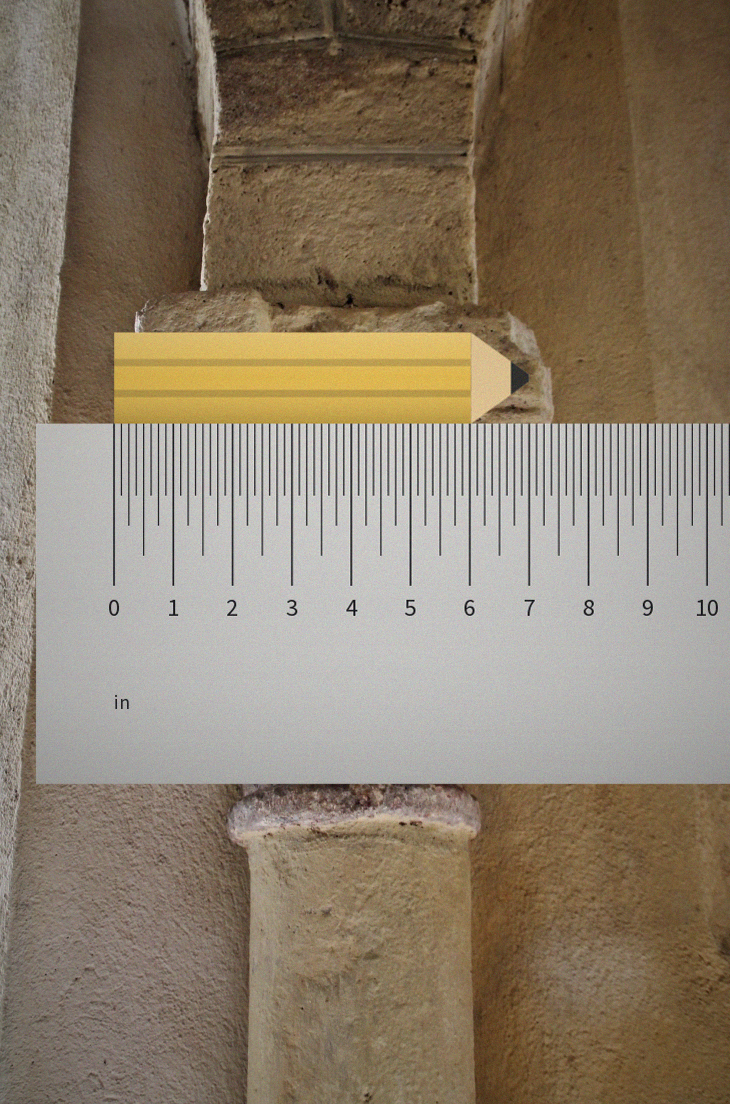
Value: 7,in
